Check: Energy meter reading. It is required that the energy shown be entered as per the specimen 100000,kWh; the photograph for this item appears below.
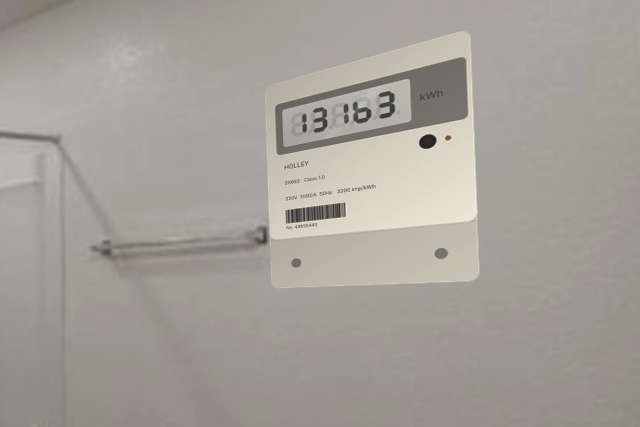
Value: 13163,kWh
